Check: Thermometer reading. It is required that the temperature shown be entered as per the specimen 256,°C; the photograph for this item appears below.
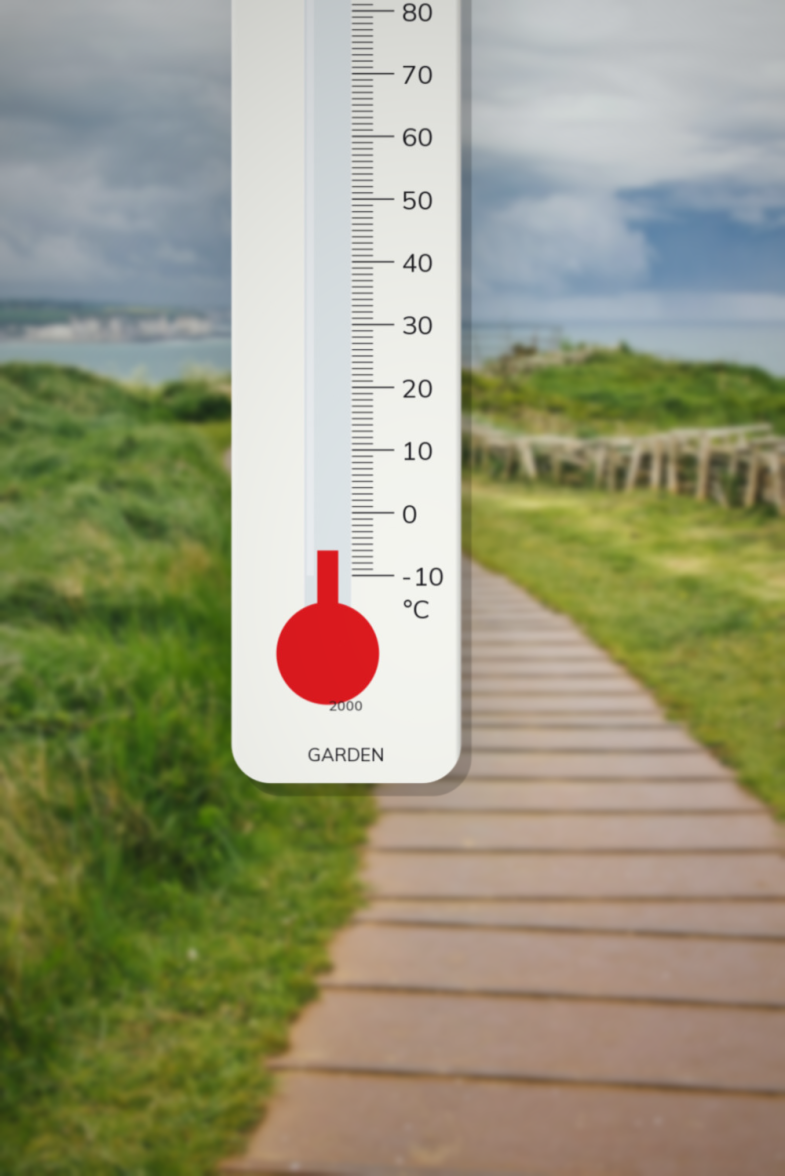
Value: -6,°C
